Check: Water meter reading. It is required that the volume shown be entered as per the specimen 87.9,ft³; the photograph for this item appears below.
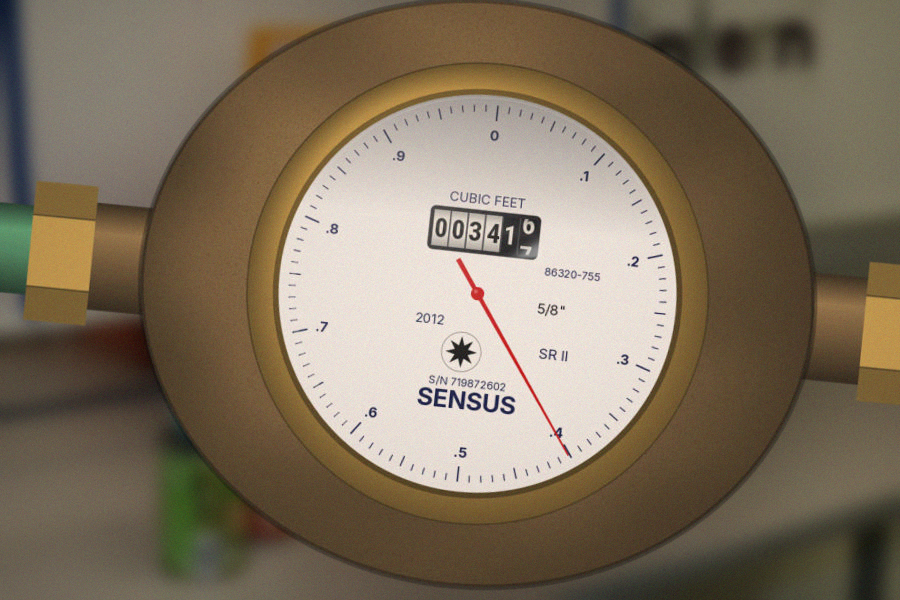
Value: 3416.40,ft³
